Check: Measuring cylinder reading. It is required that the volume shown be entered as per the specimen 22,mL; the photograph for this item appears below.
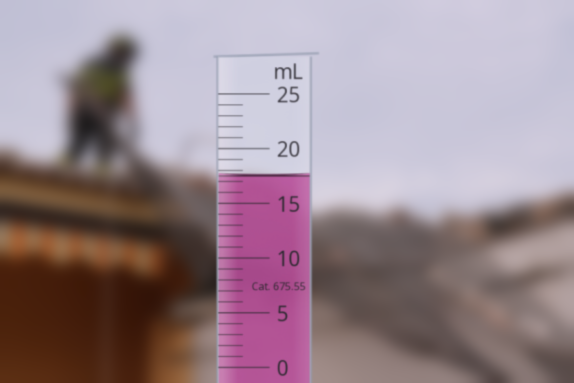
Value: 17.5,mL
